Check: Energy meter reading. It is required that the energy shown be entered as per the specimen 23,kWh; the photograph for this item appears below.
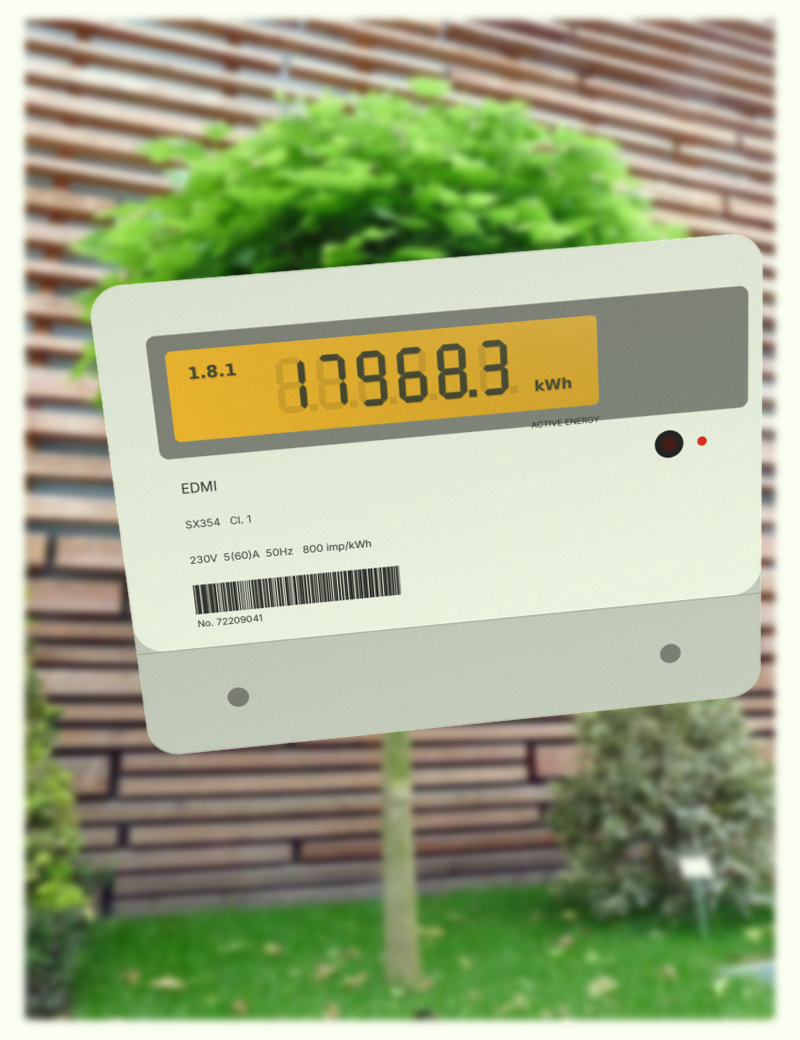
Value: 17968.3,kWh
